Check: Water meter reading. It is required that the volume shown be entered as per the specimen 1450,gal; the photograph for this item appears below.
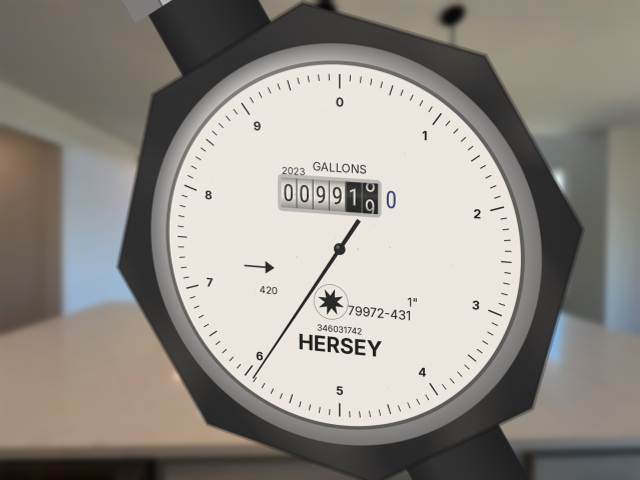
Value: 99185.9,gal
